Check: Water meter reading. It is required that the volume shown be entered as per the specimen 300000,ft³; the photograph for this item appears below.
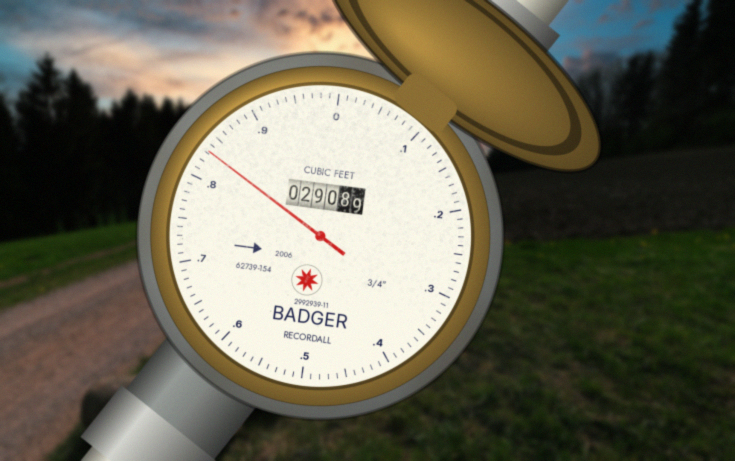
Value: 29088.83,ft³
